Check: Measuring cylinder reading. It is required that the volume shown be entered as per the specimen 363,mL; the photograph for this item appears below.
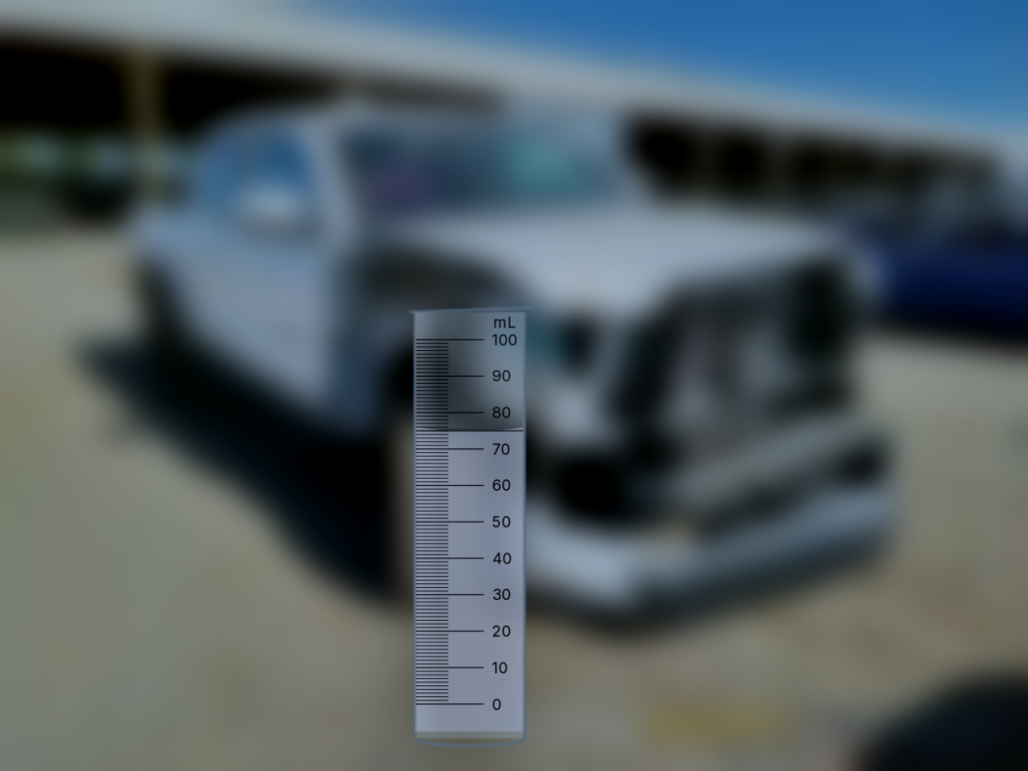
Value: 75,mL
